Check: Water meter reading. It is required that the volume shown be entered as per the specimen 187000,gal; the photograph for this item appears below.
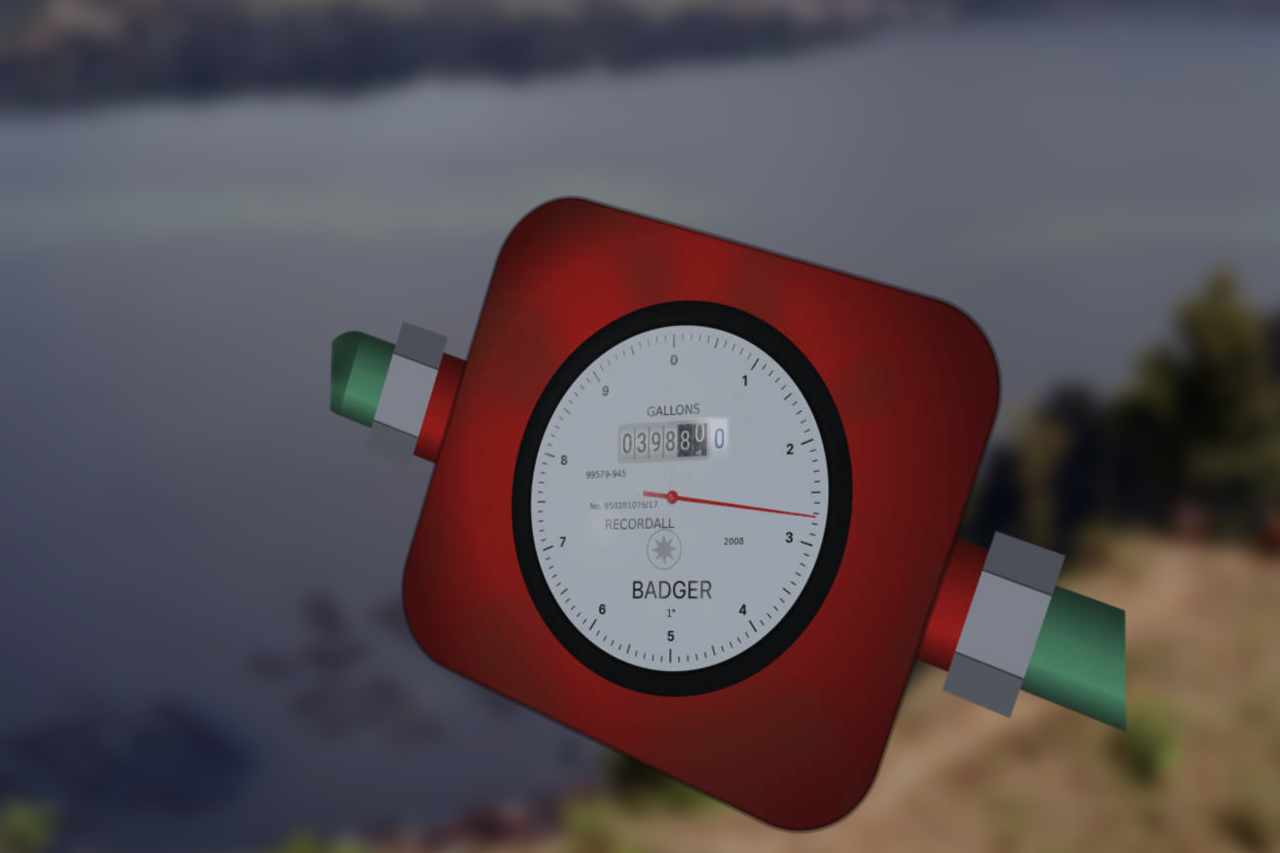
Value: 398802.7,gal
